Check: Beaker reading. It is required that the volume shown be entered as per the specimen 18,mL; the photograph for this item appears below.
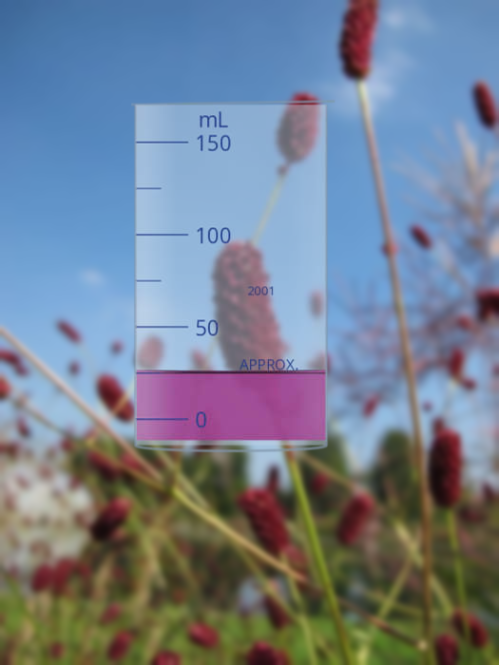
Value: 25,mL
